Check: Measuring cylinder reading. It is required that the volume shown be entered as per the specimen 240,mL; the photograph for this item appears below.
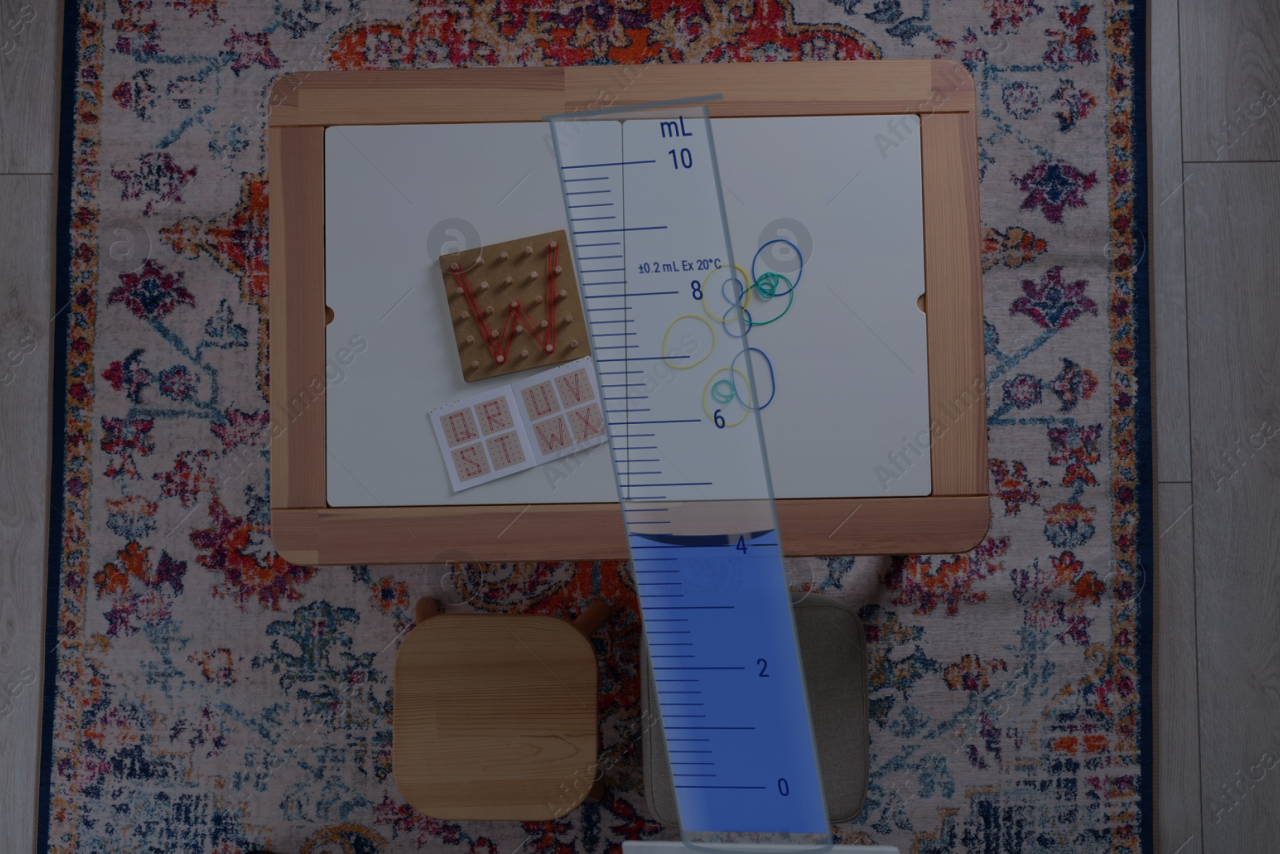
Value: 4,mL
